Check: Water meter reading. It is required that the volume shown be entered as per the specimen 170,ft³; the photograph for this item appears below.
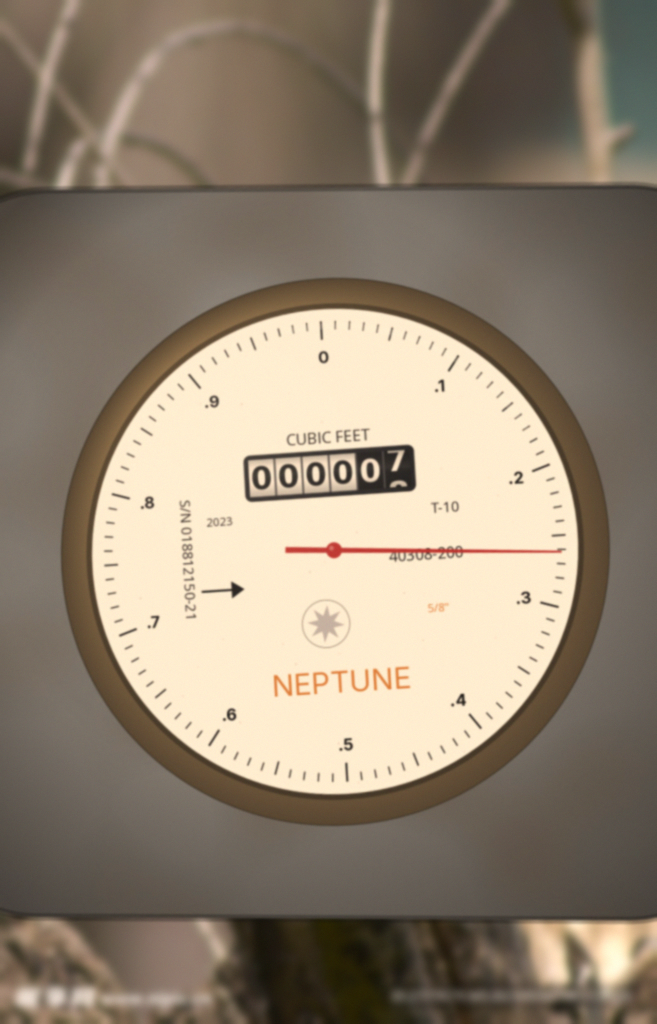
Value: 7.26,ft³
